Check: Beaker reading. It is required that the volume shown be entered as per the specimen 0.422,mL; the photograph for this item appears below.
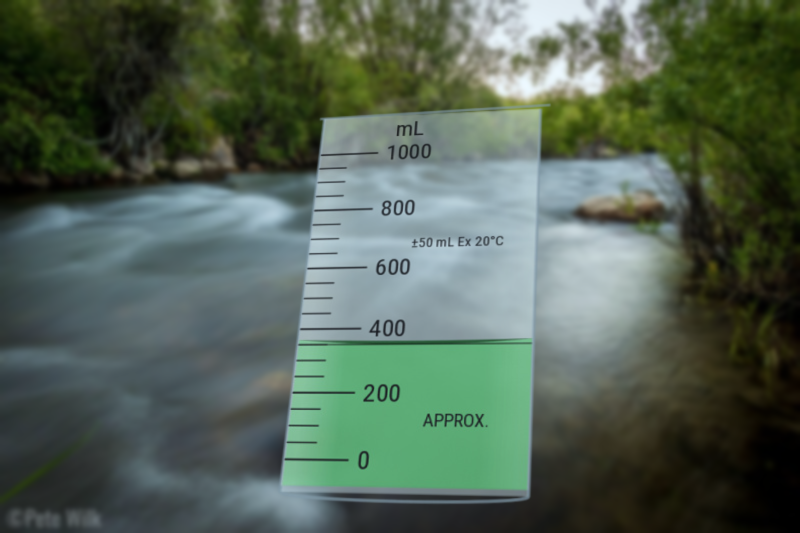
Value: 350,mL
